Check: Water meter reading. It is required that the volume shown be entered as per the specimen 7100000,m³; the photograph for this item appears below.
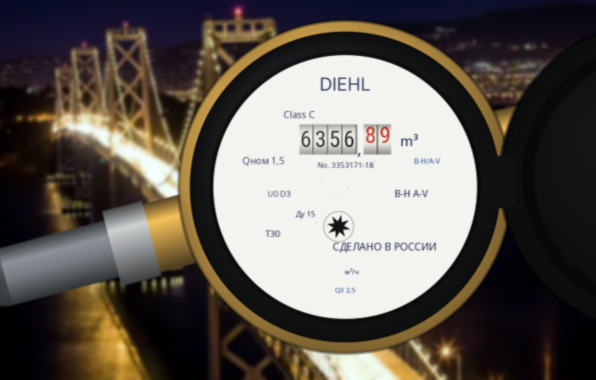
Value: 6356.89,m³
